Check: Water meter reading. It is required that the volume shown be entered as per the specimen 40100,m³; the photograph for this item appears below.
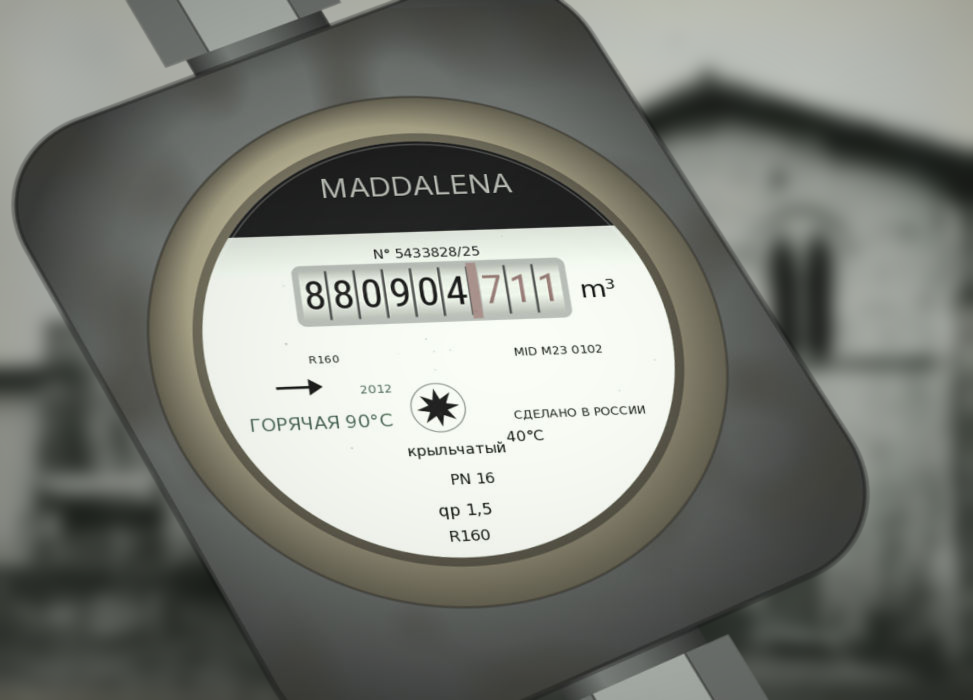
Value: 880904.711,m³
